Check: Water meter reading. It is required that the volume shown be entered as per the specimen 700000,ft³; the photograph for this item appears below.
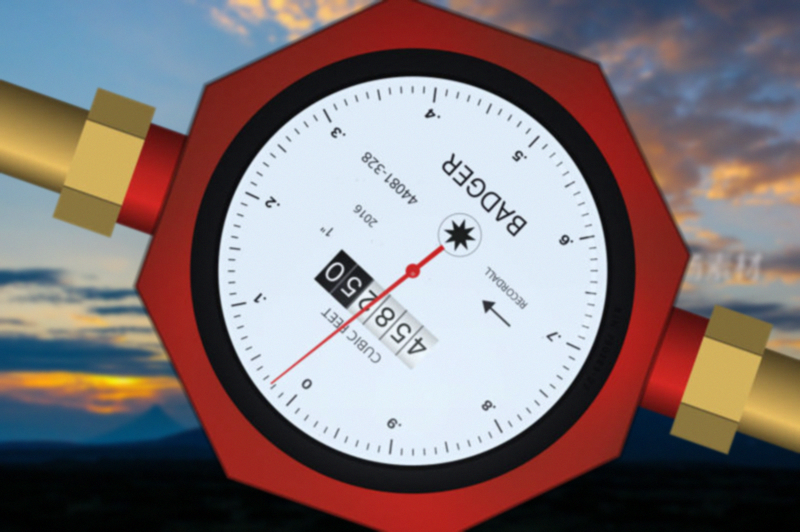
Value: 458250.02,ft³
